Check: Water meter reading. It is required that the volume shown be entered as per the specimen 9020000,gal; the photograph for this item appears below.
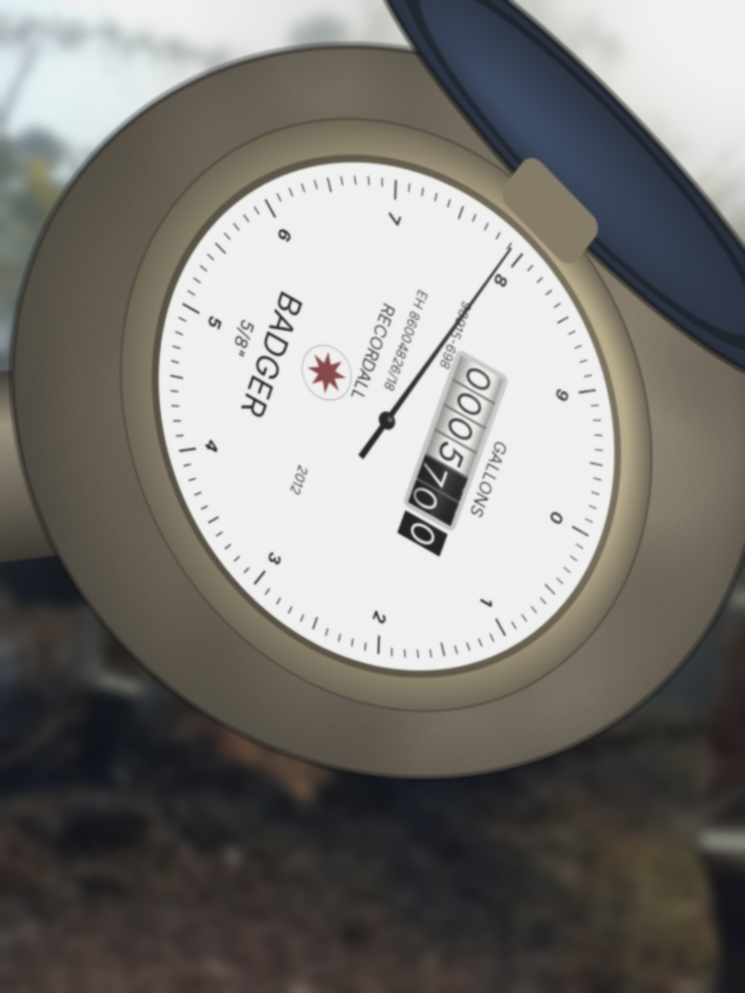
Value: 5697.9,gal
